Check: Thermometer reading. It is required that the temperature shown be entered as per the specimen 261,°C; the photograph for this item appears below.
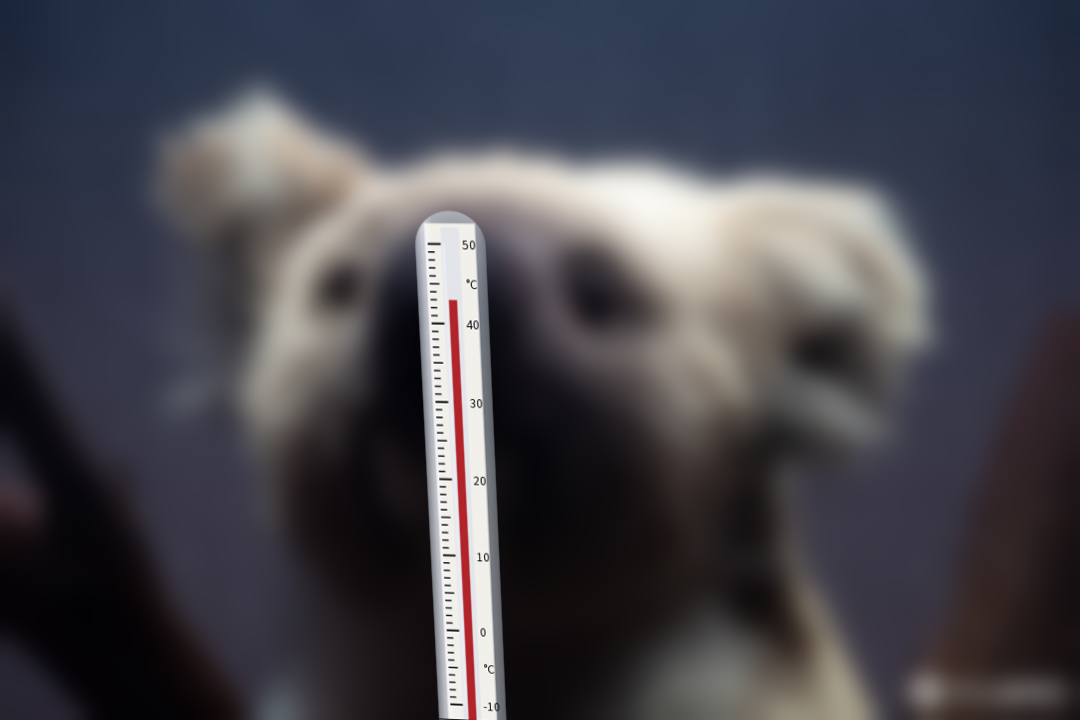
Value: 43,°C
